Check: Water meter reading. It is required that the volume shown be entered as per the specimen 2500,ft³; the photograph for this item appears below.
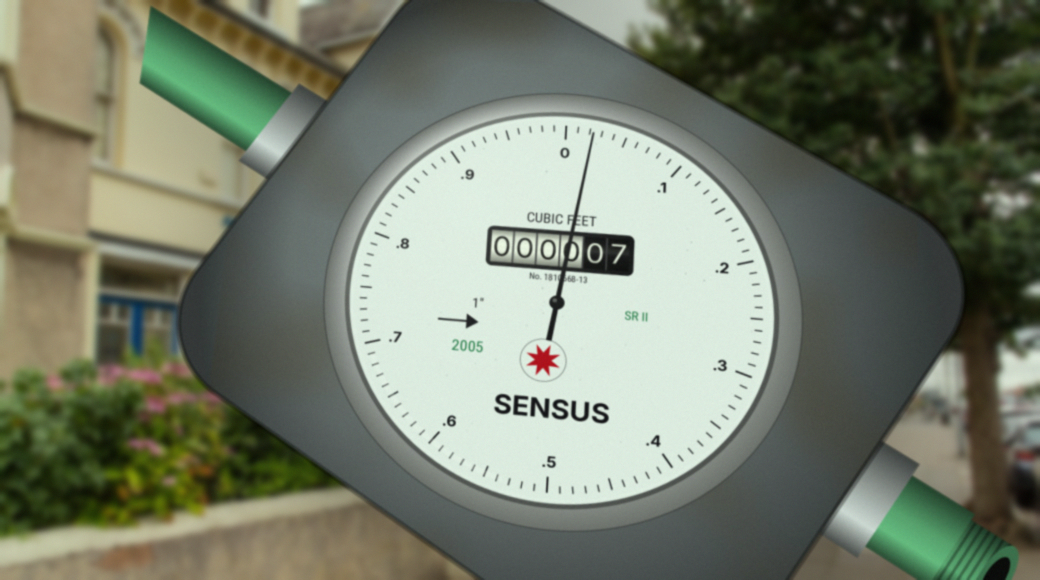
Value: 7.02,ft³
